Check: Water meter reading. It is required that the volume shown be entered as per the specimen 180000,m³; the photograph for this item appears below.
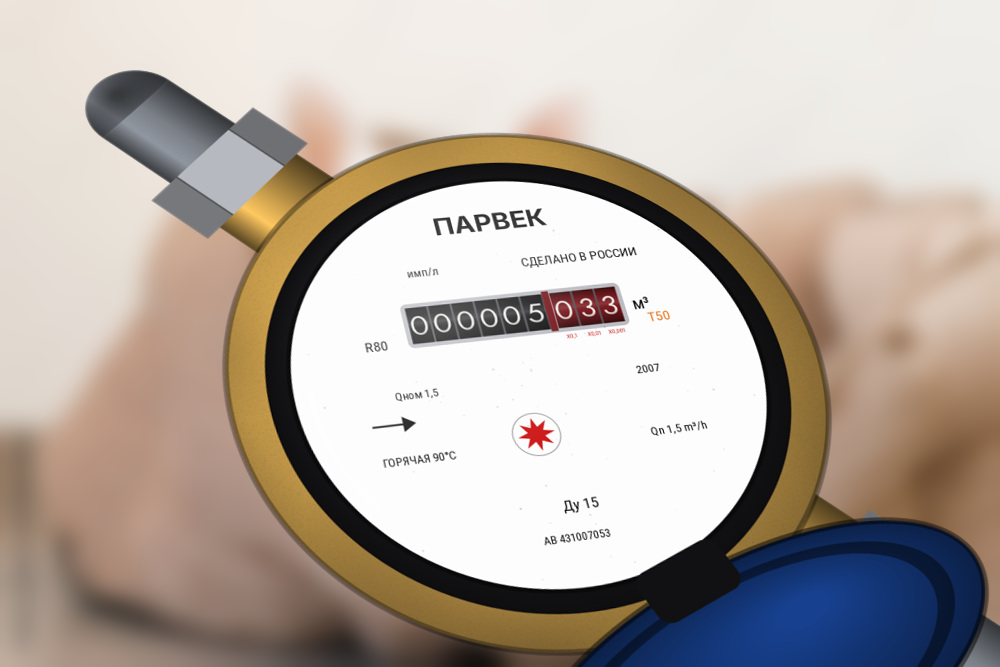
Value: 5.033,m³
